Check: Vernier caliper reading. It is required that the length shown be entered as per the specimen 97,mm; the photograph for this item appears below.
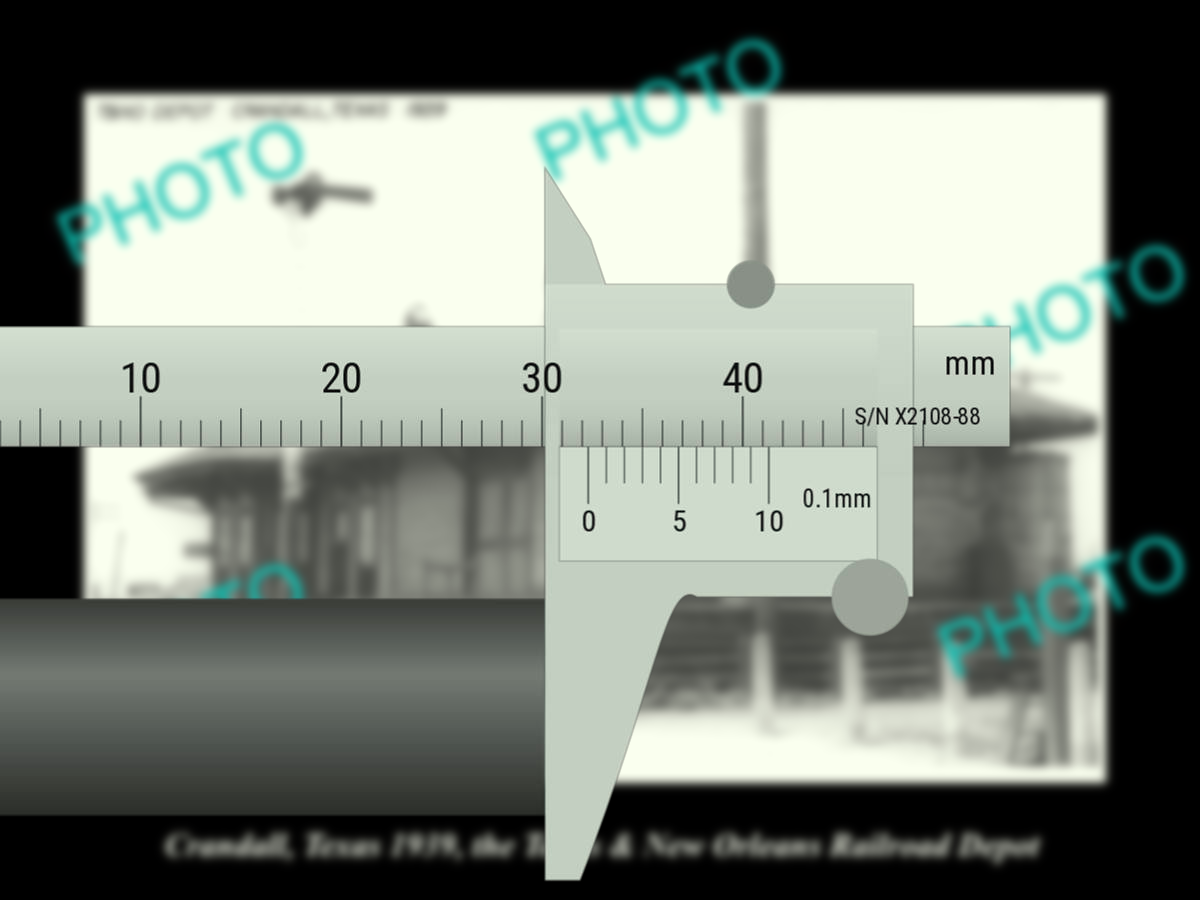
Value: 32.3,mm
